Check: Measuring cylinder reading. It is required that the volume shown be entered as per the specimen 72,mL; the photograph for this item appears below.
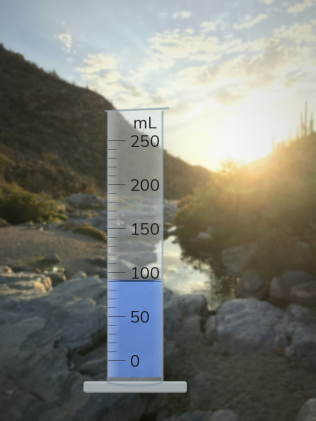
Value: 90,mL
